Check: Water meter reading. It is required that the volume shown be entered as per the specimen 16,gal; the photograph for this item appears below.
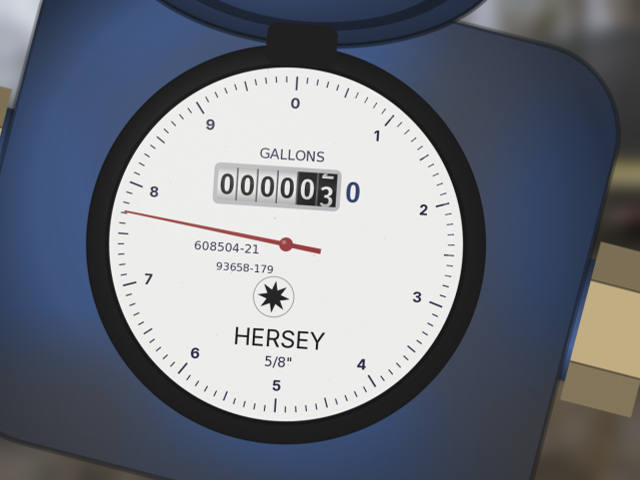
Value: 27.7,gal
